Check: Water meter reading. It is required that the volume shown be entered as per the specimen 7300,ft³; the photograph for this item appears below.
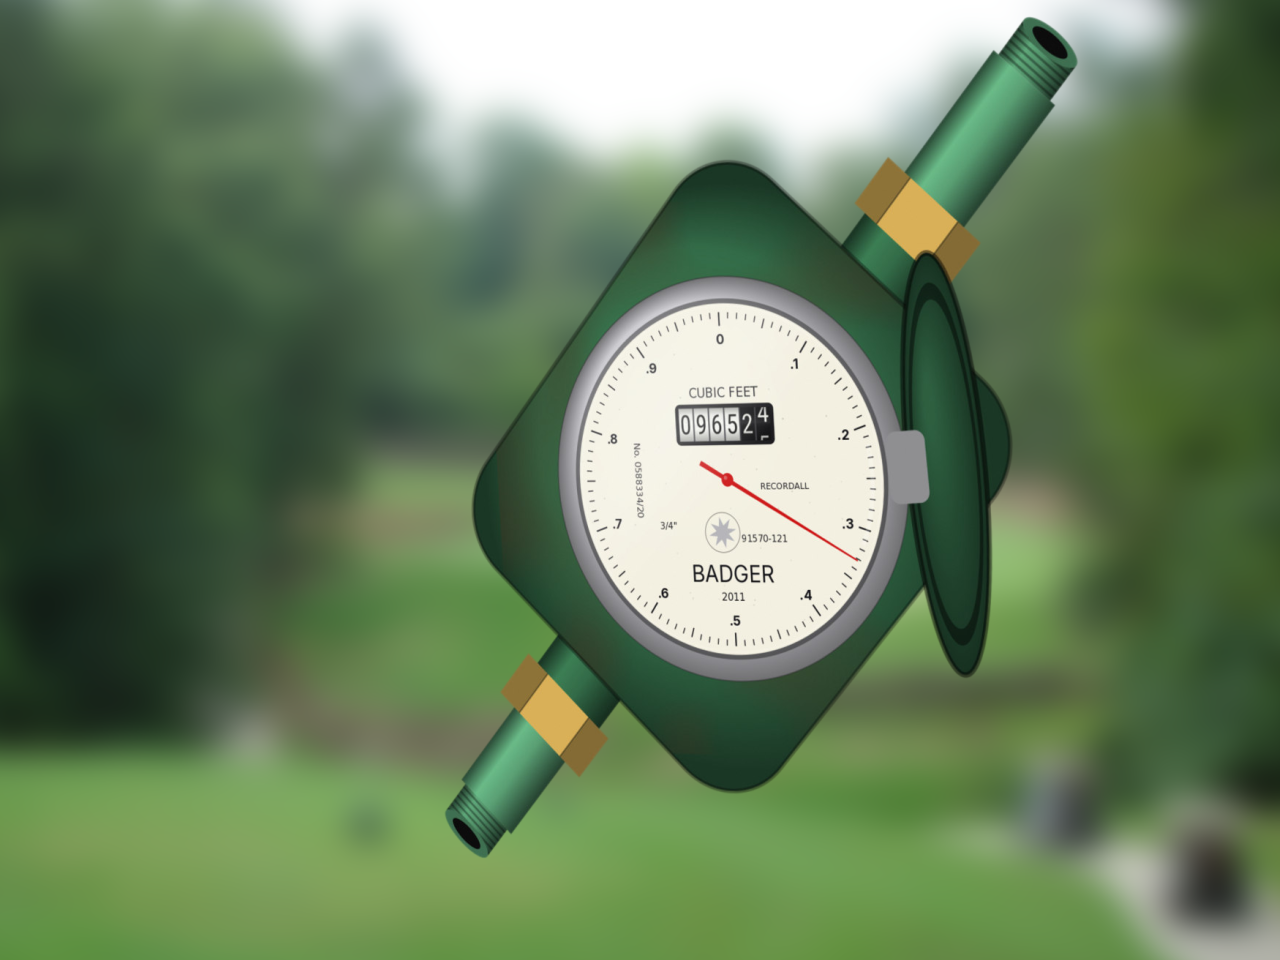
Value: 96524.33,ft³
